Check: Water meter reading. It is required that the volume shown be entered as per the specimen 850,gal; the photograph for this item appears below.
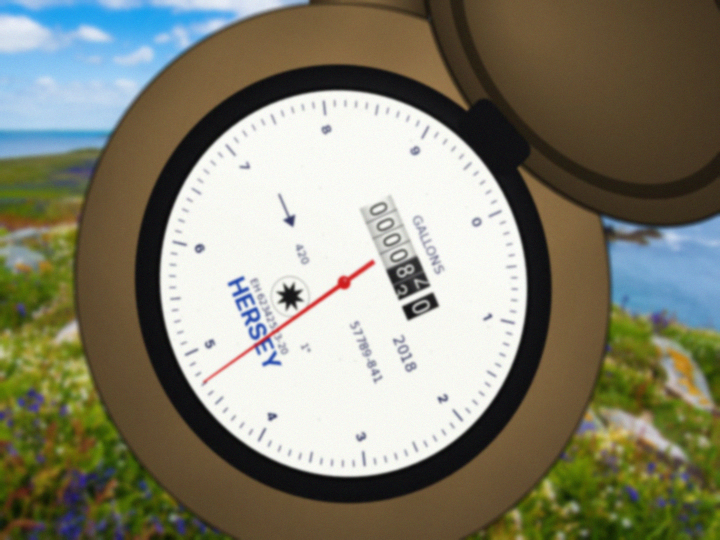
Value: 824.7,gal
